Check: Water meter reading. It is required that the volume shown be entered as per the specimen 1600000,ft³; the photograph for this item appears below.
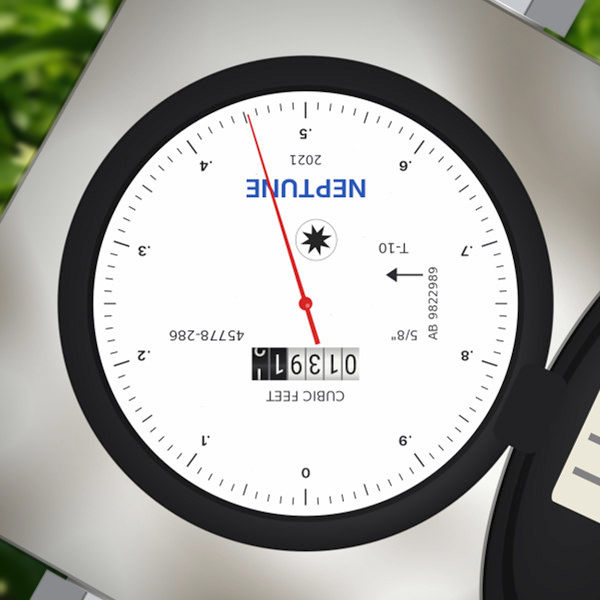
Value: 13911.45,ft³
